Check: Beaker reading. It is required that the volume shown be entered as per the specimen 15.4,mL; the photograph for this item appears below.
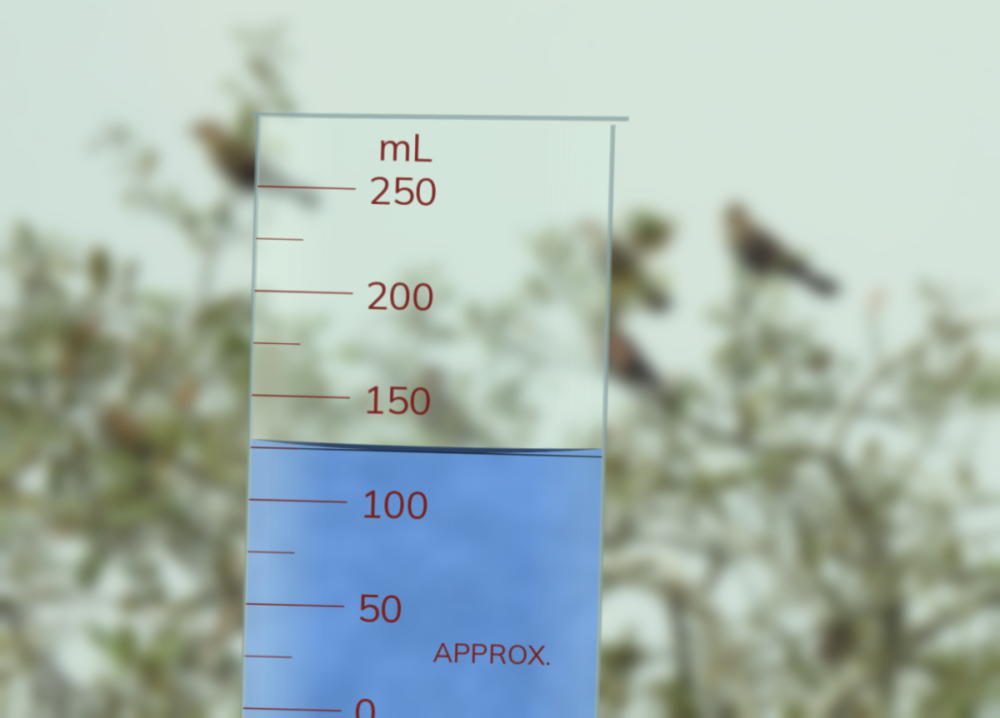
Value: 125,mL
